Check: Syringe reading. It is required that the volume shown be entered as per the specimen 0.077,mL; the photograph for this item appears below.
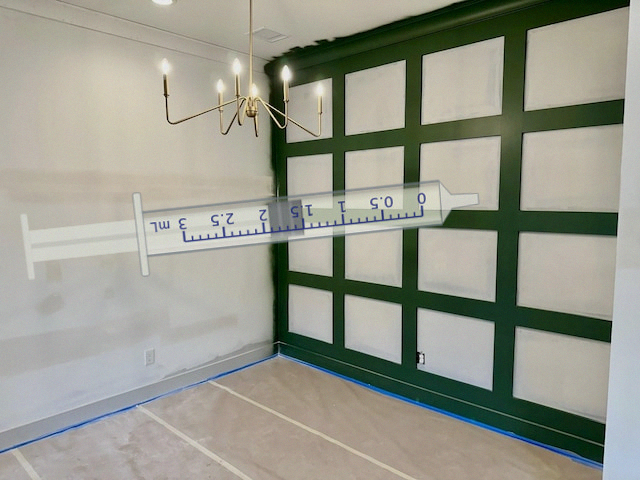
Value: 1.5,mL
